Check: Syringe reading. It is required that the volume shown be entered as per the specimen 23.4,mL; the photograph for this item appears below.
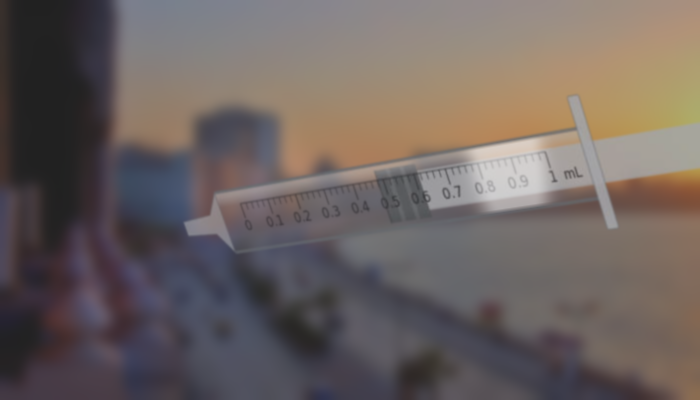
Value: 0.48,mL
